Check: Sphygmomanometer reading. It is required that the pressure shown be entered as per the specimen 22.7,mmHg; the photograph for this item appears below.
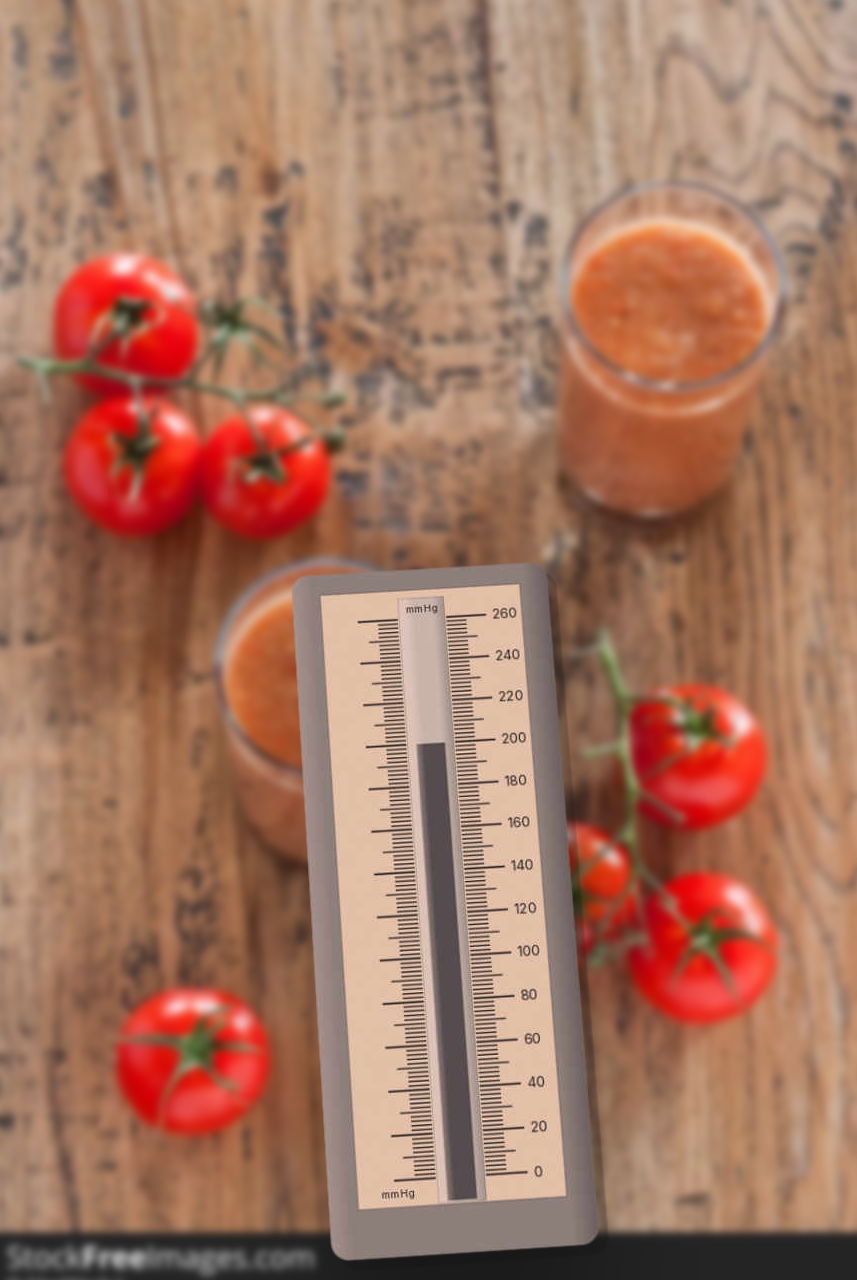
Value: 200,mmHg
